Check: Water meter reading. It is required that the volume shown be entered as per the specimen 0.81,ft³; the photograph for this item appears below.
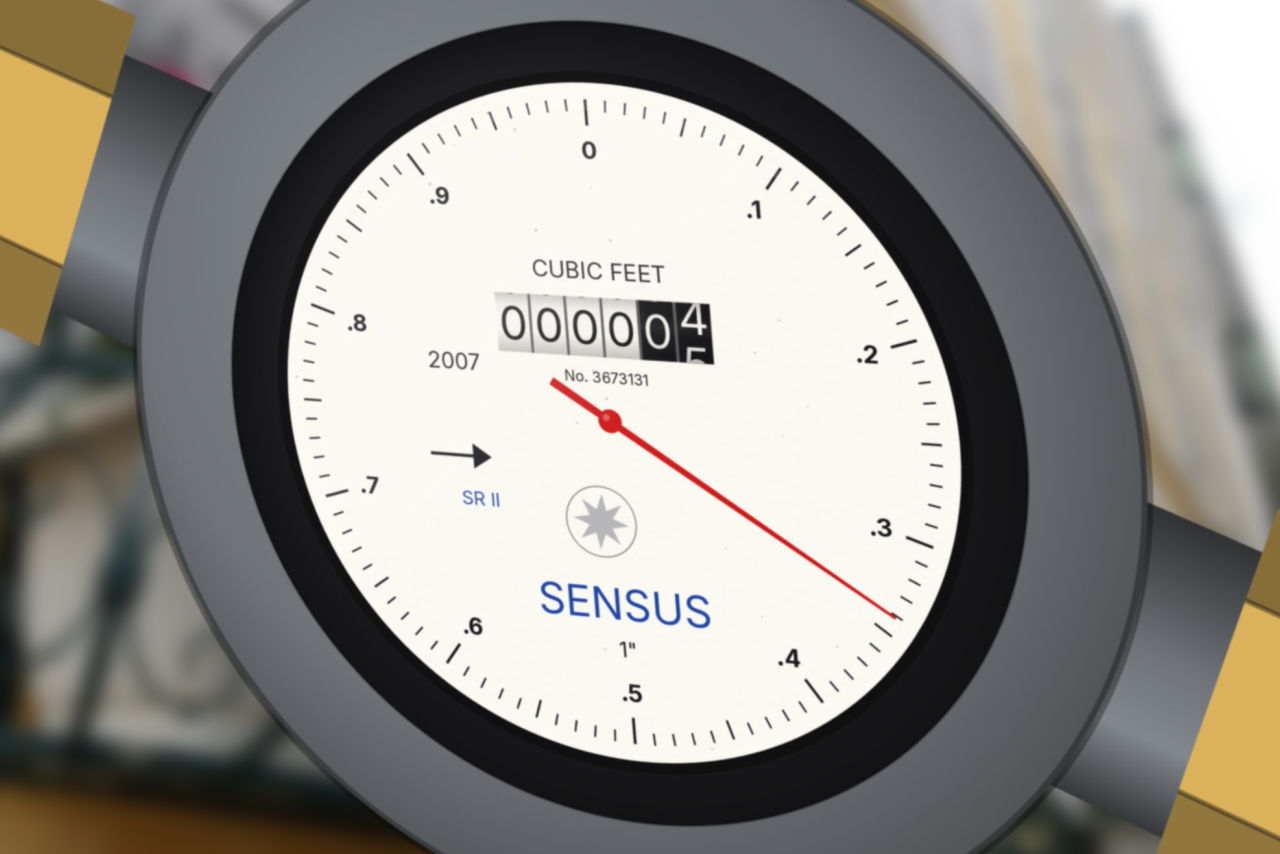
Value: 4.34,ft³
